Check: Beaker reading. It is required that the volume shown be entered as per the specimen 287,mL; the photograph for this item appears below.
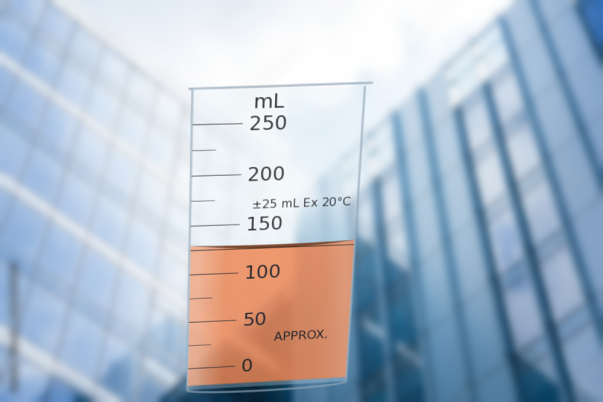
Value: 125,mL
